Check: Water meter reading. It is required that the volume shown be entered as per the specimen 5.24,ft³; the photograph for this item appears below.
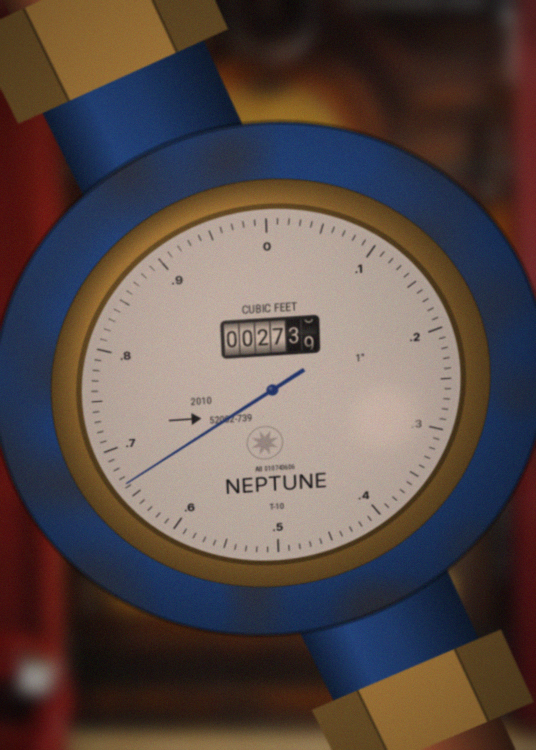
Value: 2738.66,ft³
